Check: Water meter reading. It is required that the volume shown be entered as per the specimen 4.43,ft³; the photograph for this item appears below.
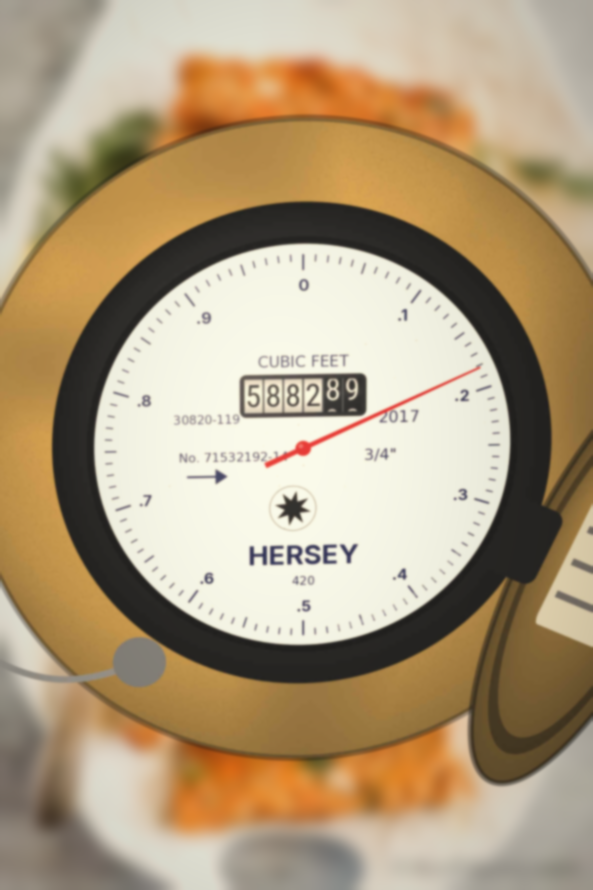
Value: 588289.18,ft³
